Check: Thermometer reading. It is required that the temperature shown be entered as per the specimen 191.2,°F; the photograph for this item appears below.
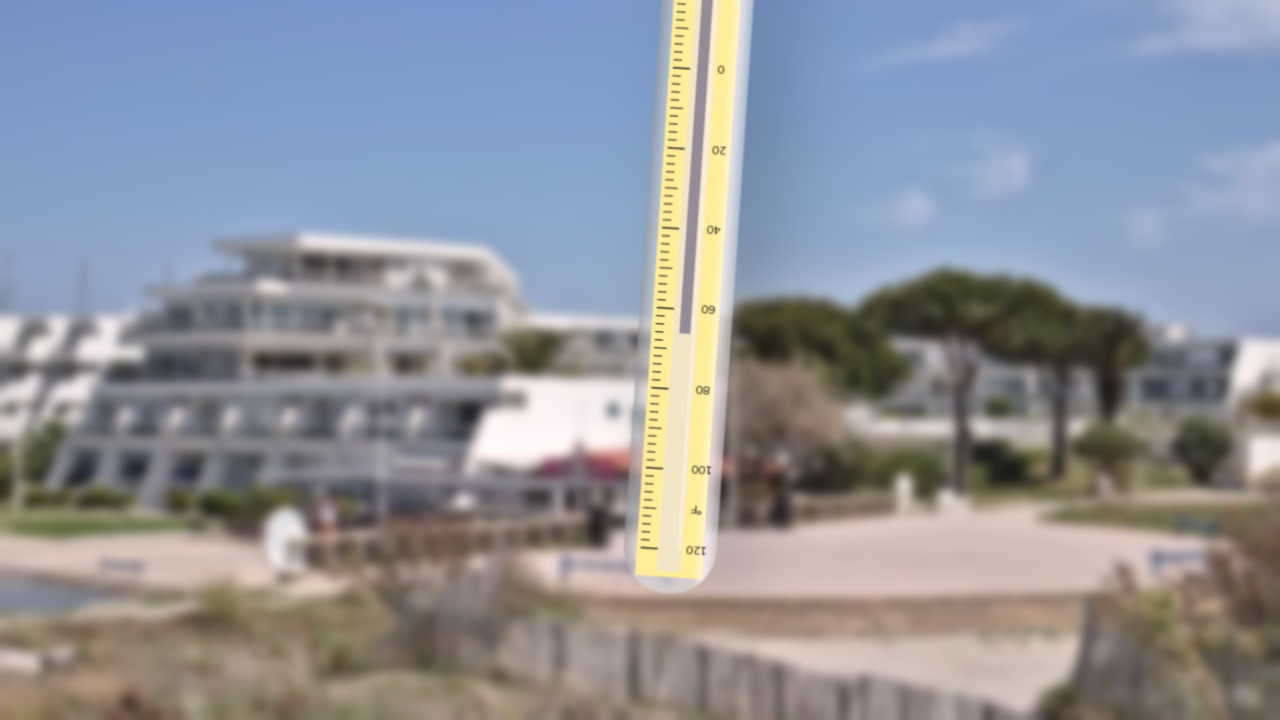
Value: 66,°F
